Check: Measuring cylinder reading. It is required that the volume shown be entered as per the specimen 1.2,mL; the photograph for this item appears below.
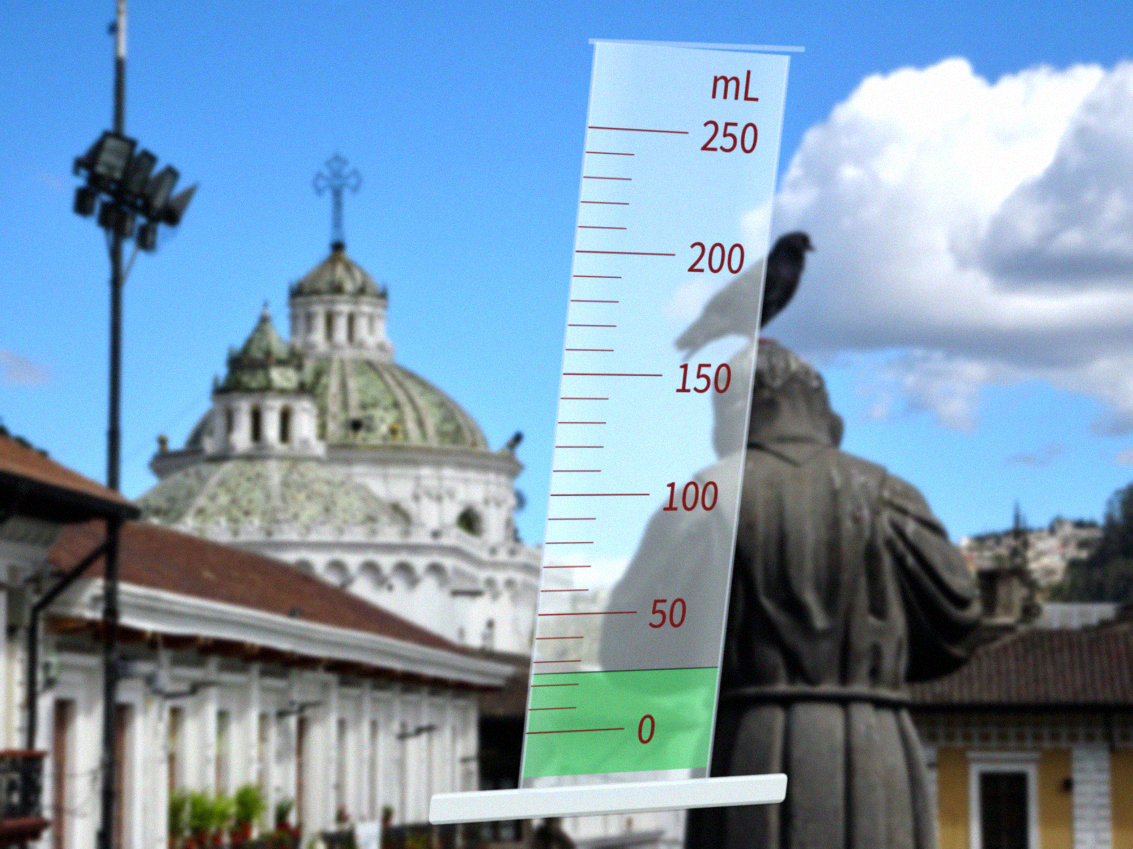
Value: 25,mL
